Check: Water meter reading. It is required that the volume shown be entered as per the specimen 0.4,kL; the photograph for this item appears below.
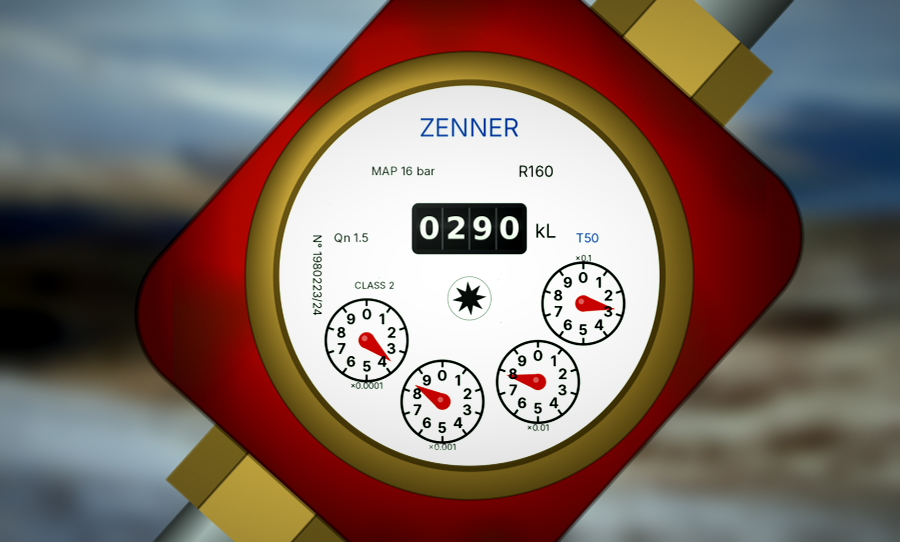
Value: 290.2783,kL
